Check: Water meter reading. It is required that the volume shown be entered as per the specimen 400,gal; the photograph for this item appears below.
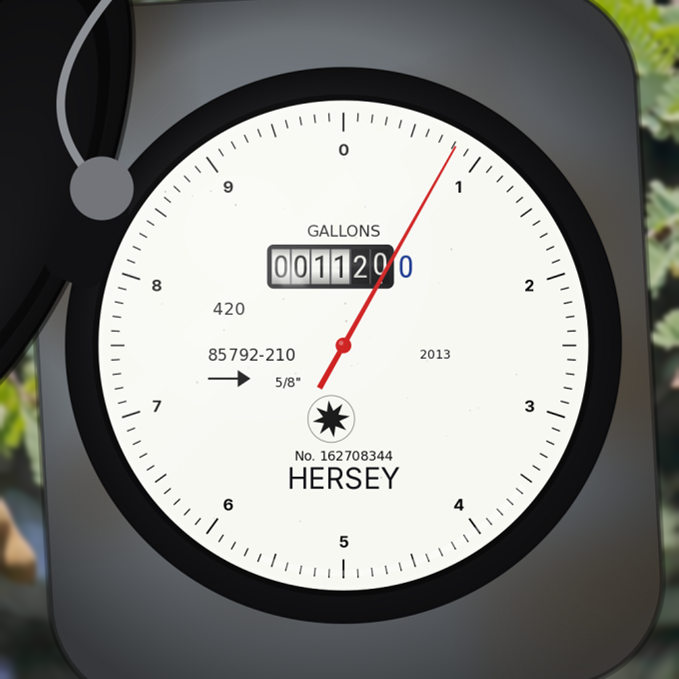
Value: 11200.8,gal
